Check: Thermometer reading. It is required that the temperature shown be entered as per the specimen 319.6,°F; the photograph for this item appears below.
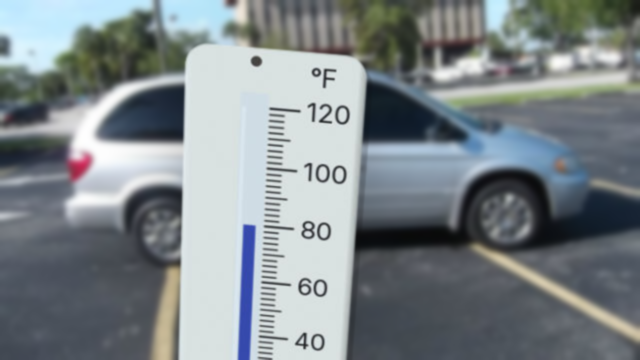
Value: 80,°F
